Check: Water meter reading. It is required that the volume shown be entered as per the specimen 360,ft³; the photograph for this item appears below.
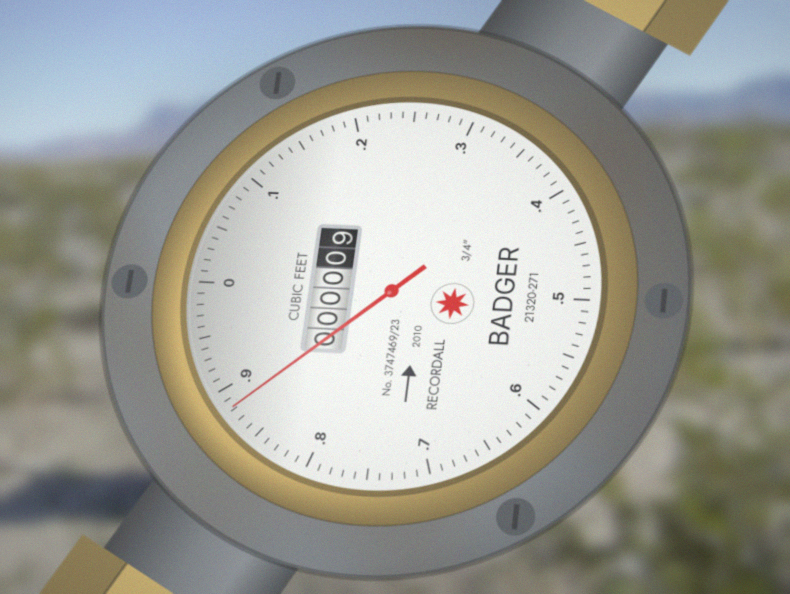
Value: 8.88,ft³
